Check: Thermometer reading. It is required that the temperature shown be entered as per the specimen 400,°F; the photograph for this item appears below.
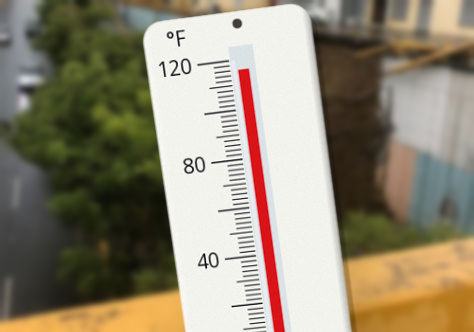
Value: 116,°F
